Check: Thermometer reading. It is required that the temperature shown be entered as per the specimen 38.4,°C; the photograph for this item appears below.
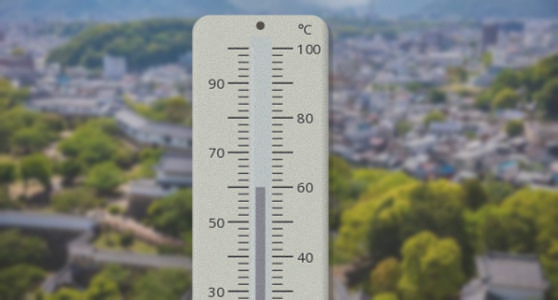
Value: 60,°C
